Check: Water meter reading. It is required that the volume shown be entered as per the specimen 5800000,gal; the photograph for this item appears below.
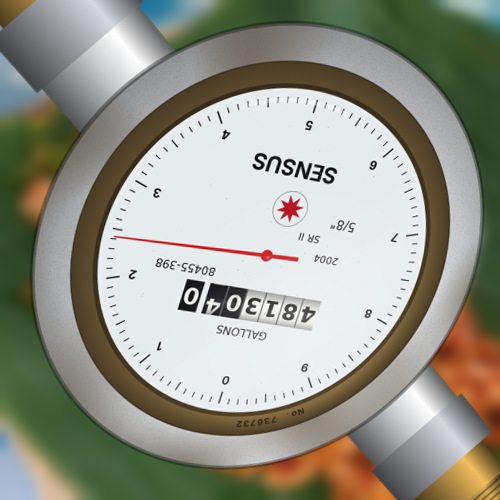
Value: 4813042.4,gal
